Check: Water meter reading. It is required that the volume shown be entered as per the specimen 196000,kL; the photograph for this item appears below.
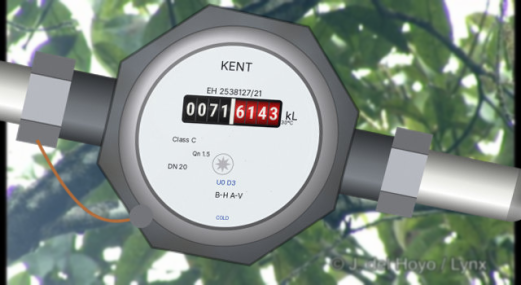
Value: 71.6143,kL
